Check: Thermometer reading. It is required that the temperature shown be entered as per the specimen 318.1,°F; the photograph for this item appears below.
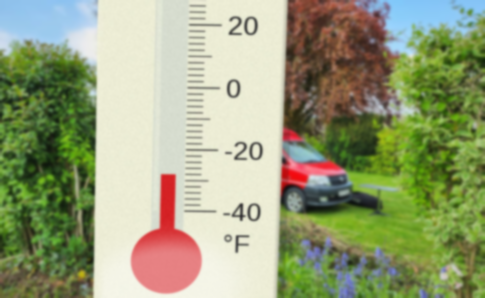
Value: -28,°F
